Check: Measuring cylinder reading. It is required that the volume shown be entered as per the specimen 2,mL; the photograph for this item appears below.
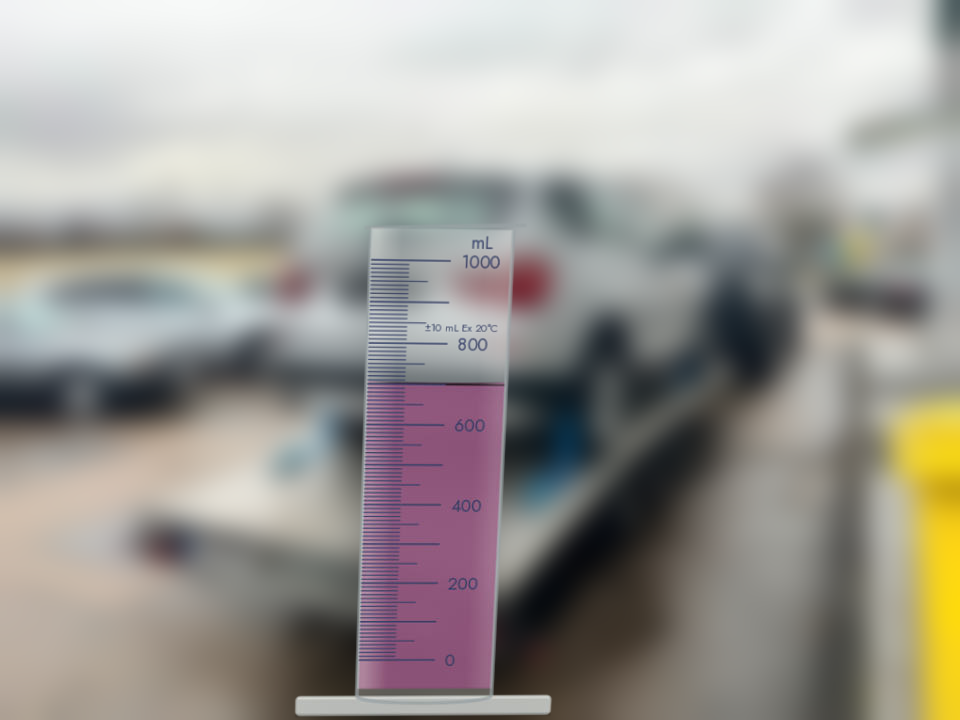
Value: 700,mL
